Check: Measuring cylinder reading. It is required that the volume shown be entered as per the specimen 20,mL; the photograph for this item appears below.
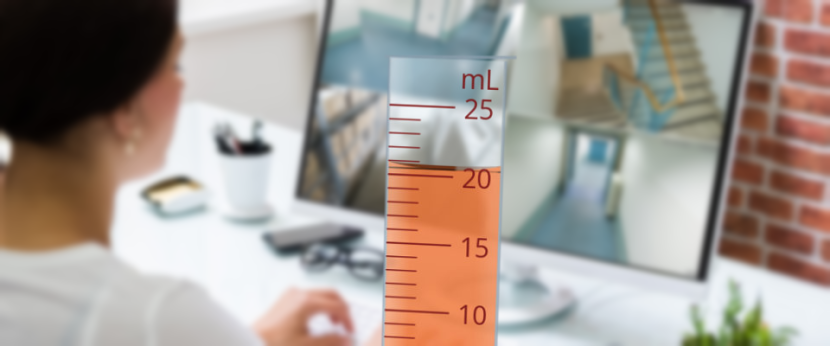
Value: 20.5,mL
